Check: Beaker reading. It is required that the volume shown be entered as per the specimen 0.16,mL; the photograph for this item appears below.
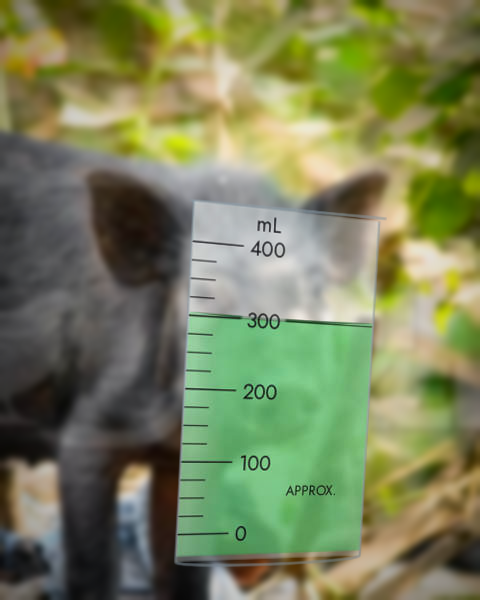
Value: 300,mL
